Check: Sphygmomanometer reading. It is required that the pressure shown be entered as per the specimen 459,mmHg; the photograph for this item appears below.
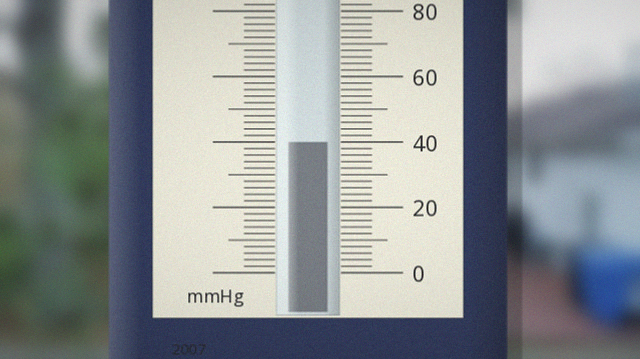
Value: 40,mmHg
